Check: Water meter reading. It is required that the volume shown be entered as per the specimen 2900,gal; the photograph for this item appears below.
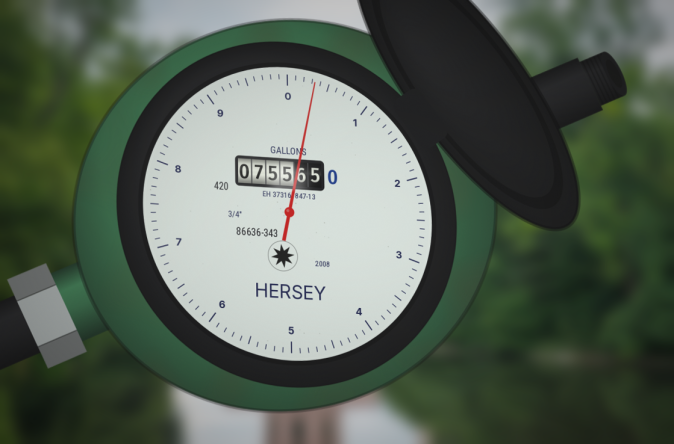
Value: 755650.3,gal
